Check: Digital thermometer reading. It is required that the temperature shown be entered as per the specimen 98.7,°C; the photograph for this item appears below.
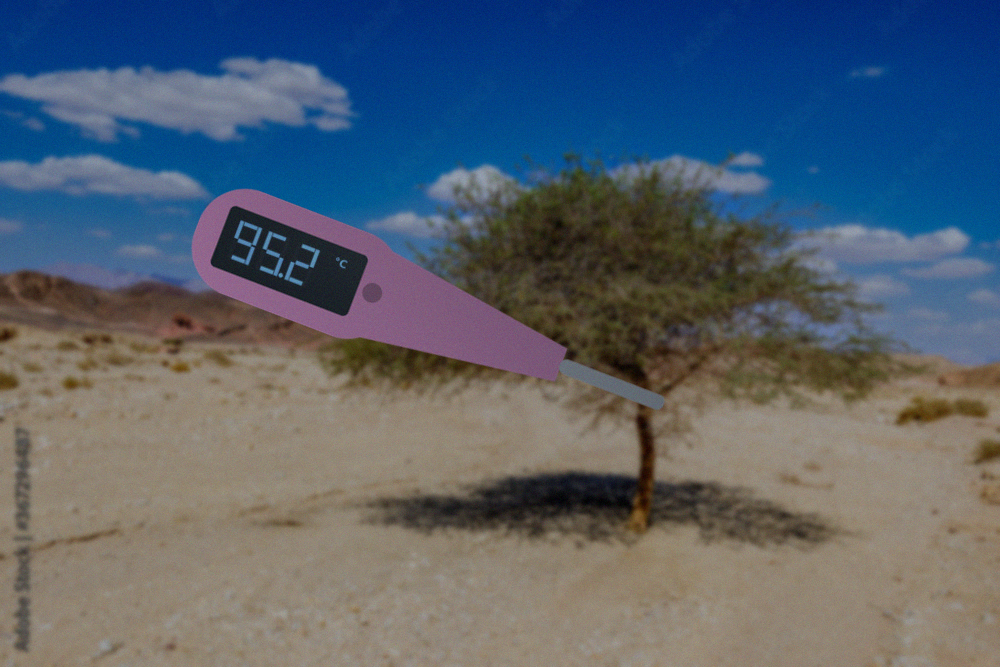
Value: 95.2,°C
